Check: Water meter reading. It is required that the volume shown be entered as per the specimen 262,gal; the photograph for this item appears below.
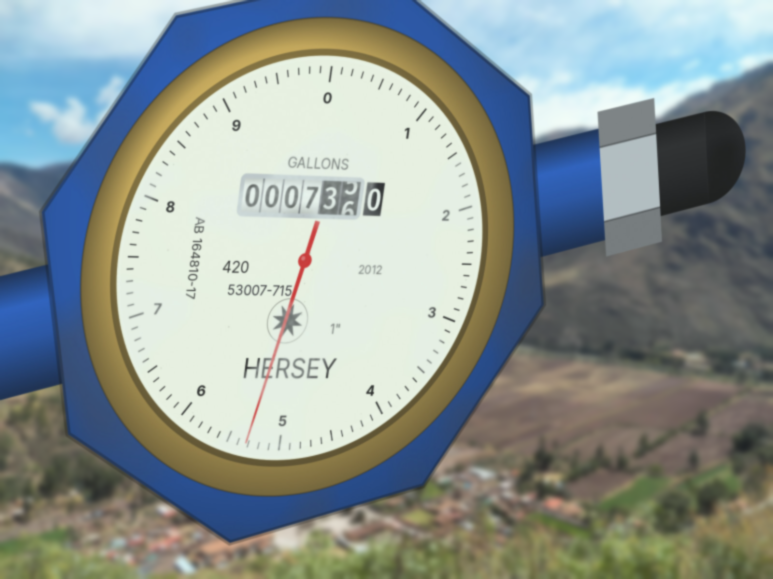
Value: 7355.3,gal
